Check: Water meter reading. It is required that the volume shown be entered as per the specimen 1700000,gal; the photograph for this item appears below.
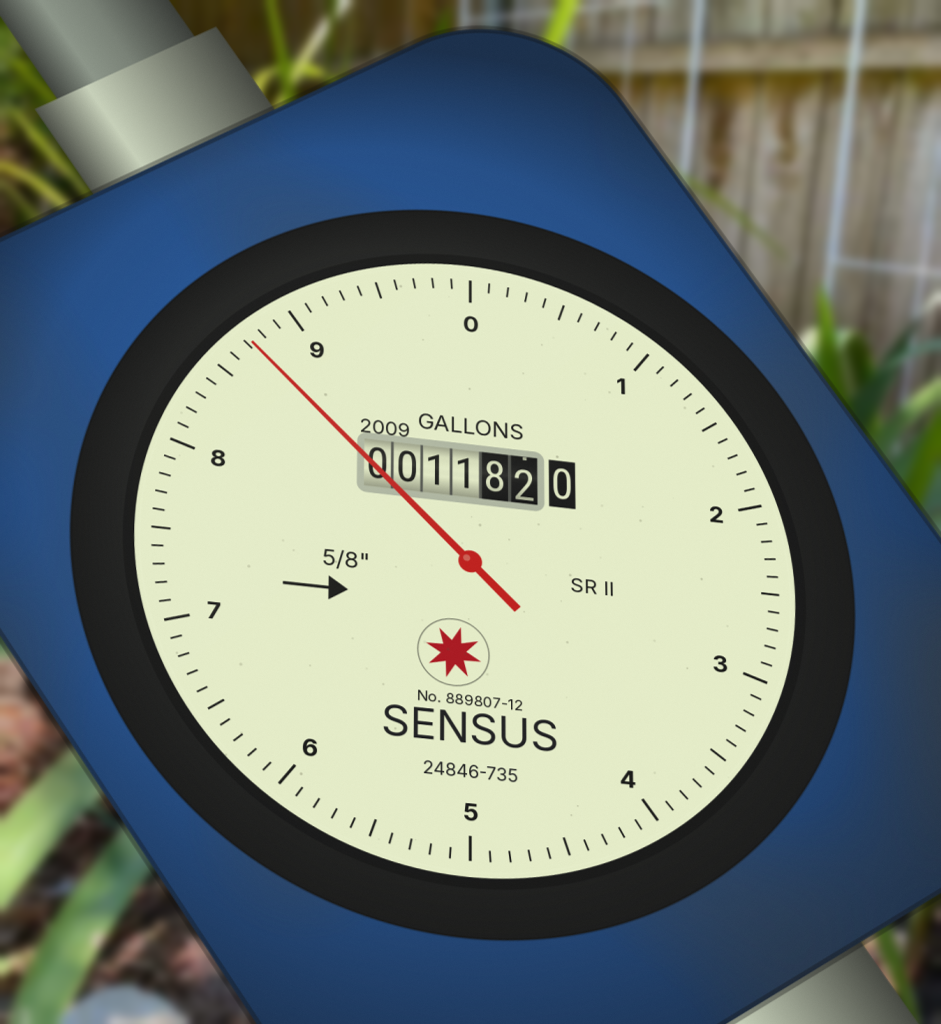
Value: 11818.7,gal
